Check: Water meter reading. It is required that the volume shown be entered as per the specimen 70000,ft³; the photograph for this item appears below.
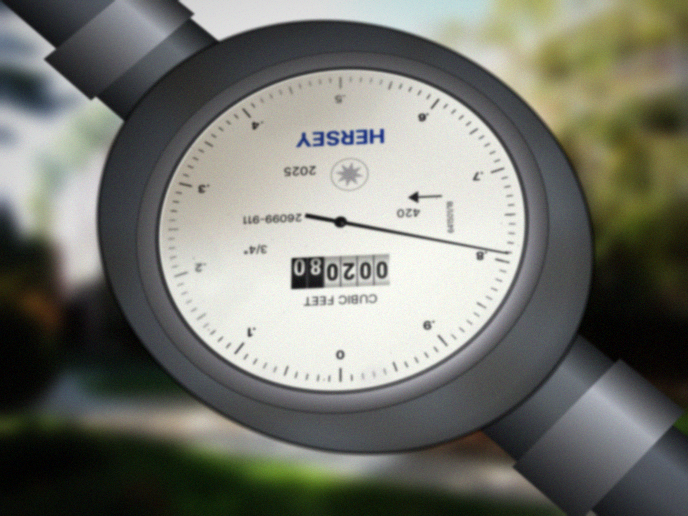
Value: 2079.79,ft³
